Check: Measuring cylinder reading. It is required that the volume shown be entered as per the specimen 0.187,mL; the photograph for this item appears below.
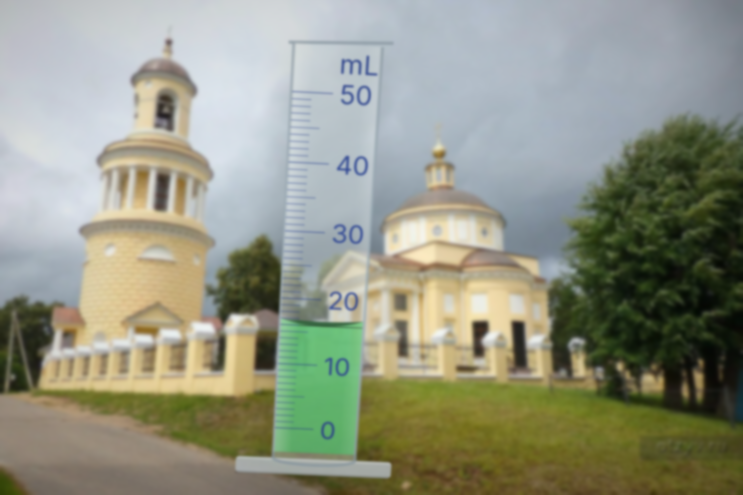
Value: 16,mL
